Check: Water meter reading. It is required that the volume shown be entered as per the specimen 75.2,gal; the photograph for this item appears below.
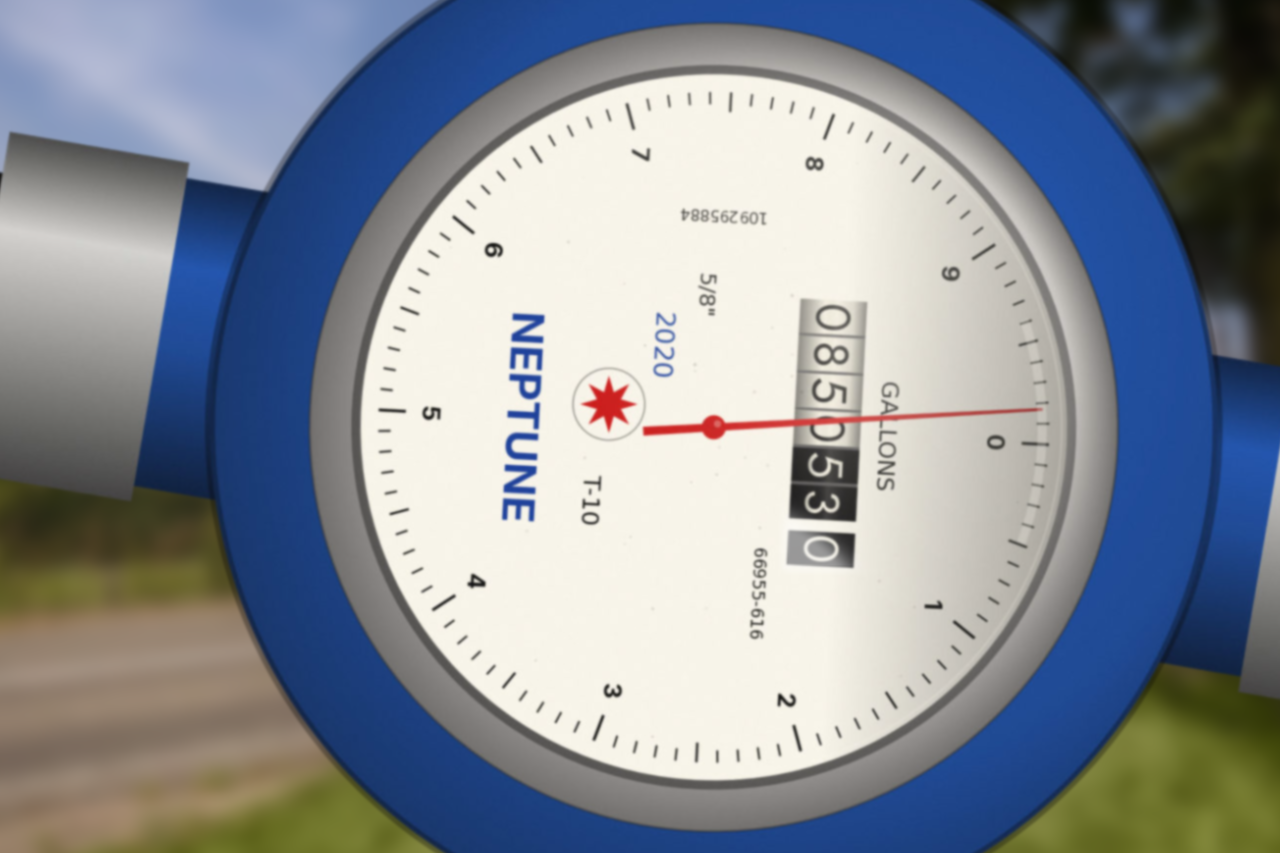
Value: 850529.8,gal
